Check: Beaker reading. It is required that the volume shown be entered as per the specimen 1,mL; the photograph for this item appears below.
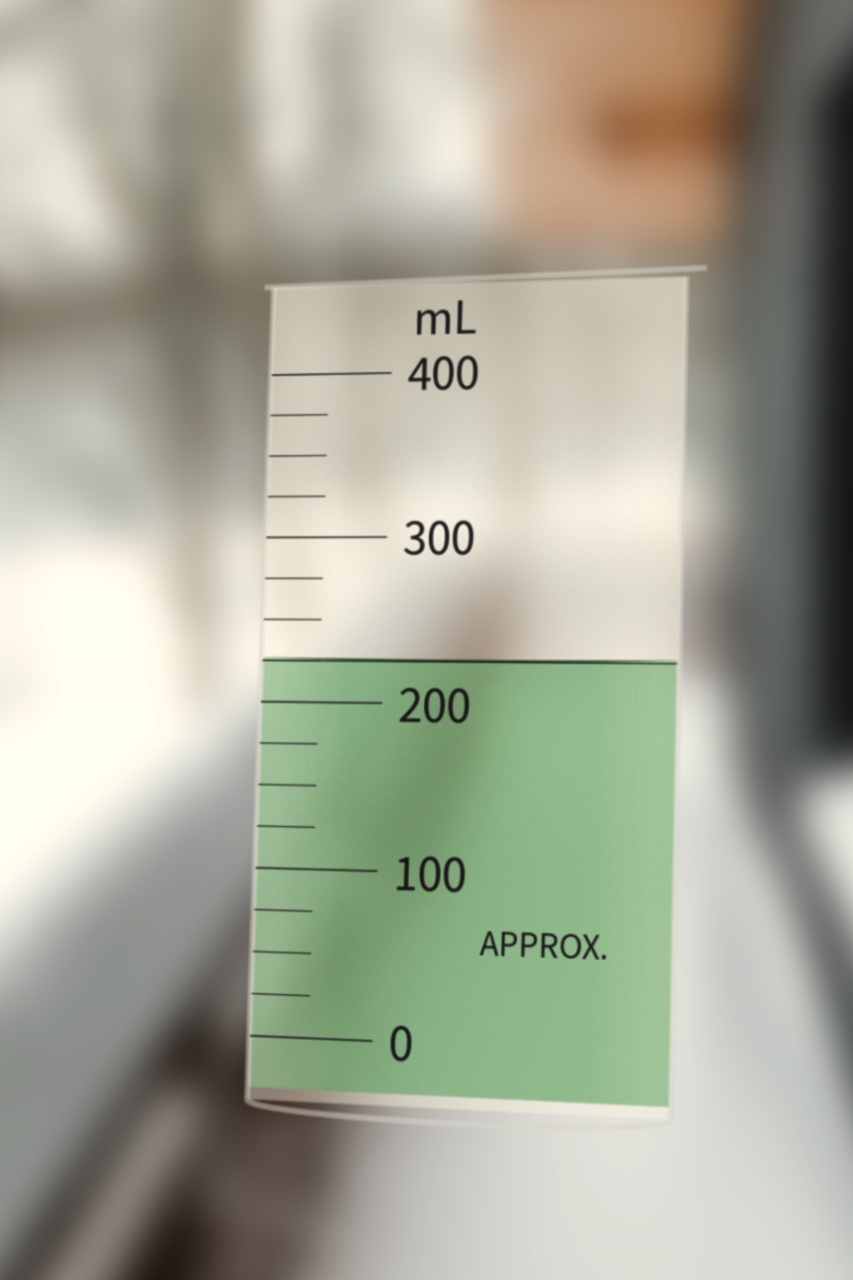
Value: 225,mL
